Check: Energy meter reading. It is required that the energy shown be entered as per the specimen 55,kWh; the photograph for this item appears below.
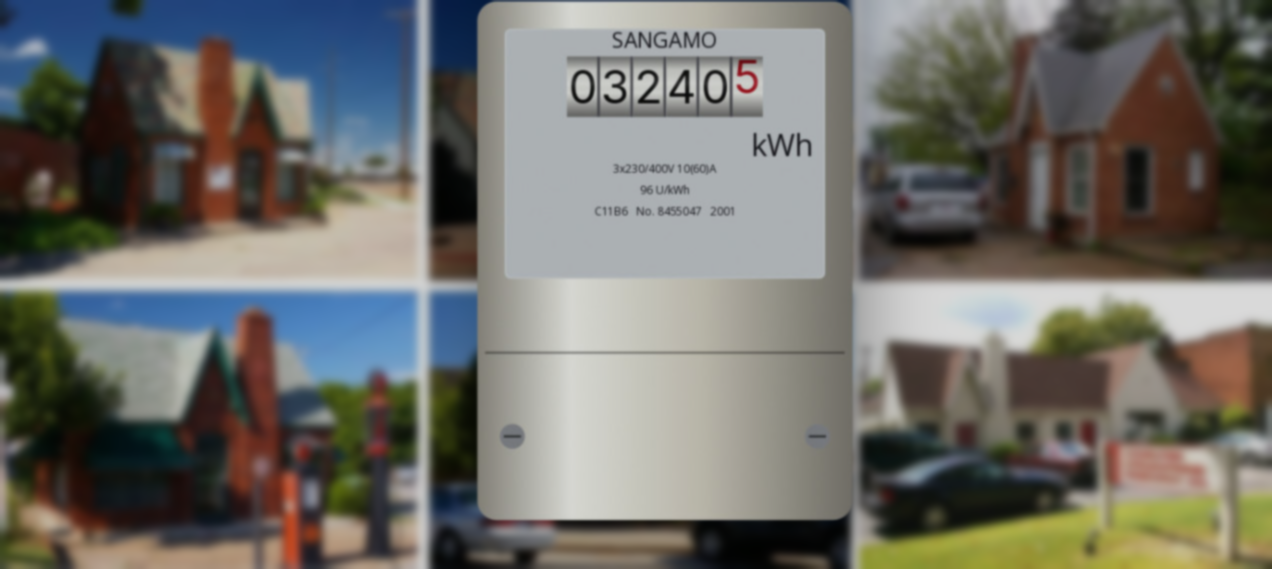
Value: 3240.5,kWh
